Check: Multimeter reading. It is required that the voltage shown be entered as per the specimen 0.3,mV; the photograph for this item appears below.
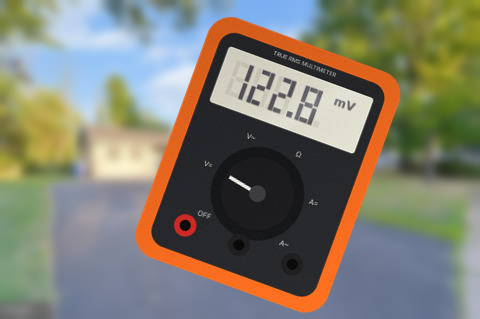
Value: 122.8,mV
